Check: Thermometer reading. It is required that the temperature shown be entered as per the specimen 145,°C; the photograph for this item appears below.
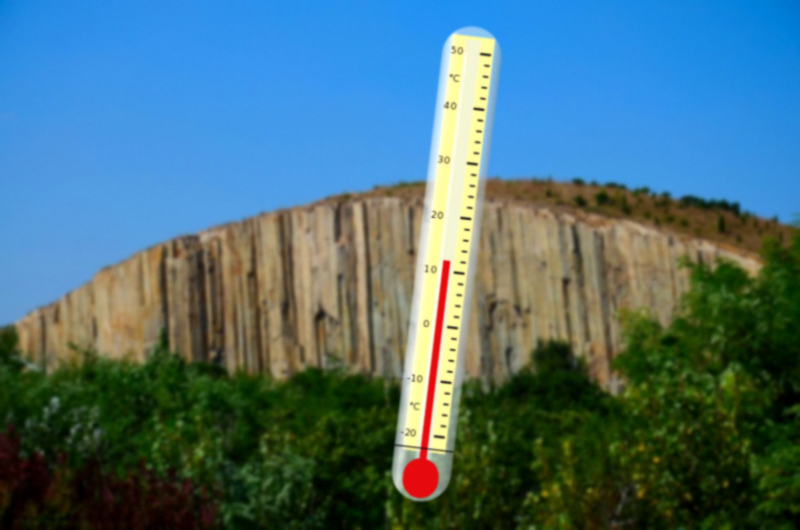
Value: 12,°C
